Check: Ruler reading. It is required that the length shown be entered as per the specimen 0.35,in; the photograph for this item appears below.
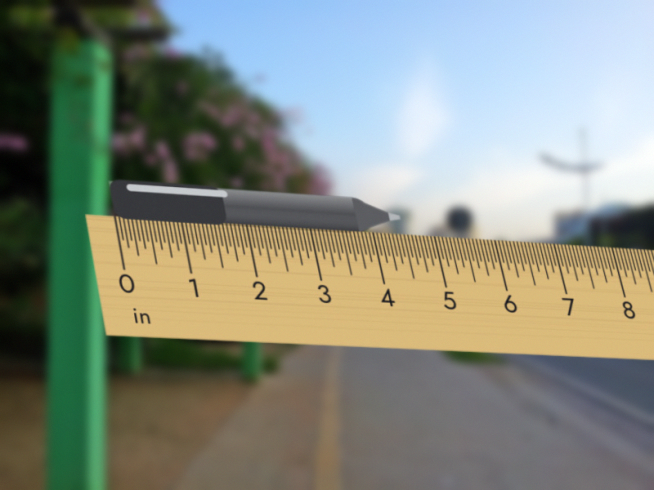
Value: 4.5,in
